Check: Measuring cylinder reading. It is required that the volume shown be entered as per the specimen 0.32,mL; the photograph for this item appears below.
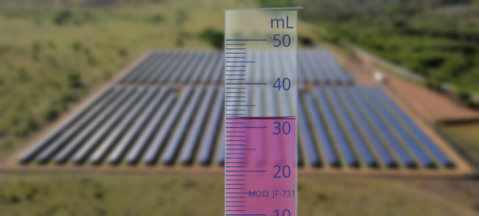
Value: 32,mL
